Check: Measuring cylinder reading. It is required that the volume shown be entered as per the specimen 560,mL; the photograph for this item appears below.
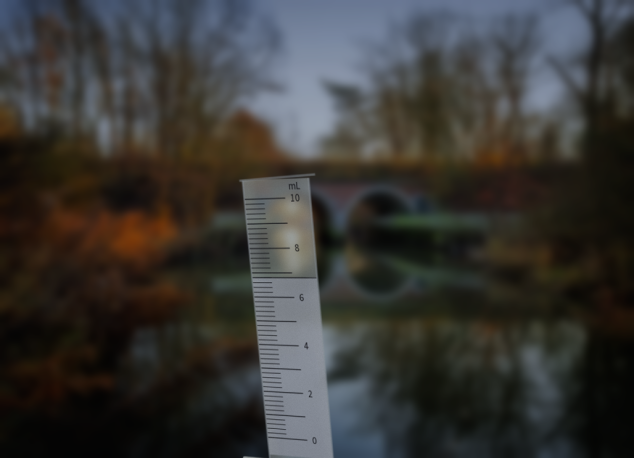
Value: 6.8,mL
